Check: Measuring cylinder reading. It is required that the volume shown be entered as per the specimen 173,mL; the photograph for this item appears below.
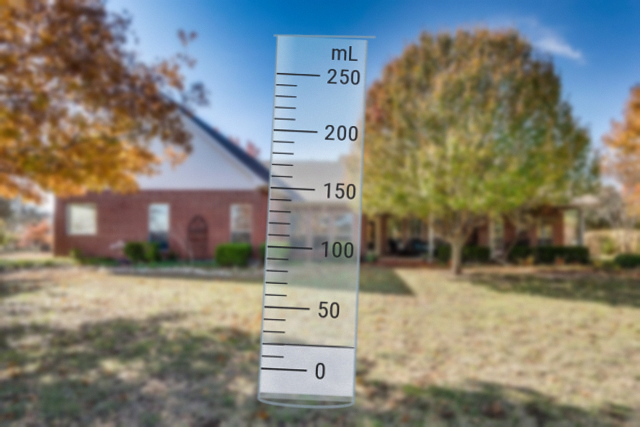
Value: 20,mL
